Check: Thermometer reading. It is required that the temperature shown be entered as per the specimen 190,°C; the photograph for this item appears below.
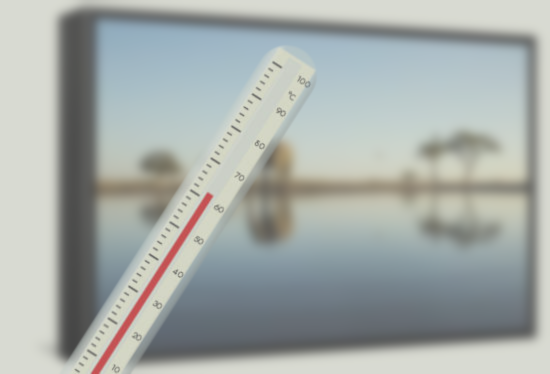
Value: 62,°C
